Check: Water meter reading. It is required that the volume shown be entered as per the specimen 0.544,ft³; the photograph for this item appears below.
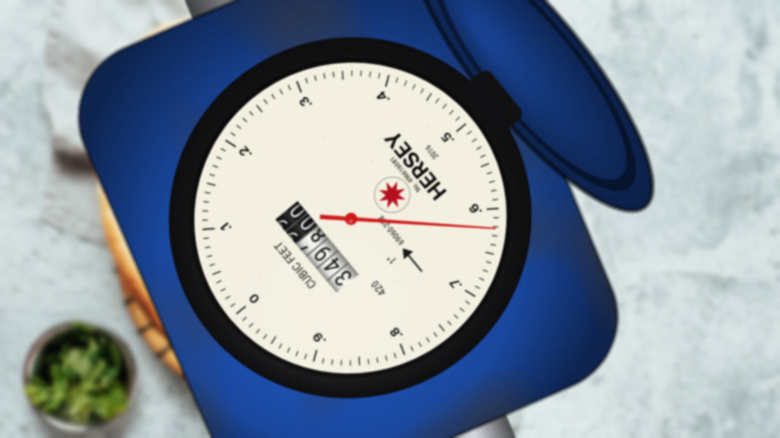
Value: 349799.62,ft³
